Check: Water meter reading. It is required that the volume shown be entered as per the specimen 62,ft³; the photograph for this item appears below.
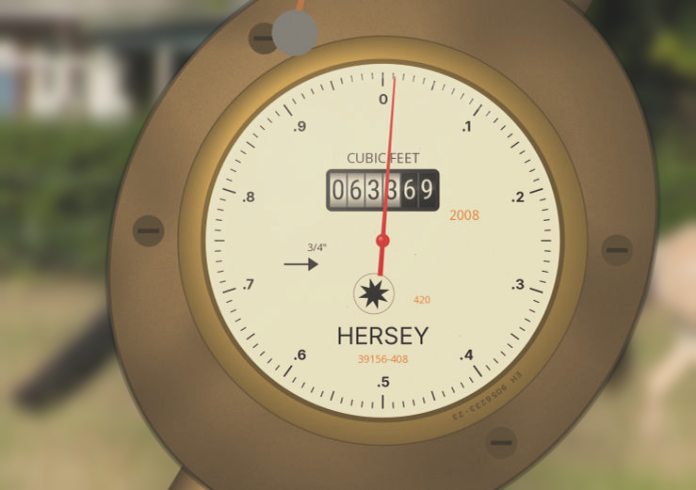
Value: 63369.01,ft³
